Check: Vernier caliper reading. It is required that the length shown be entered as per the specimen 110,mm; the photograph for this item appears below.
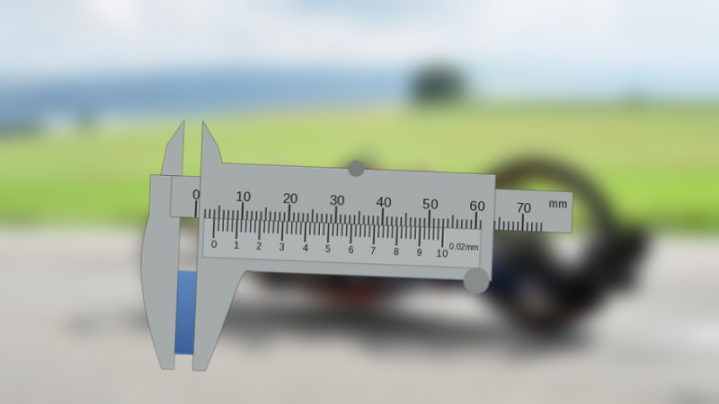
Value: 4.0,mm
